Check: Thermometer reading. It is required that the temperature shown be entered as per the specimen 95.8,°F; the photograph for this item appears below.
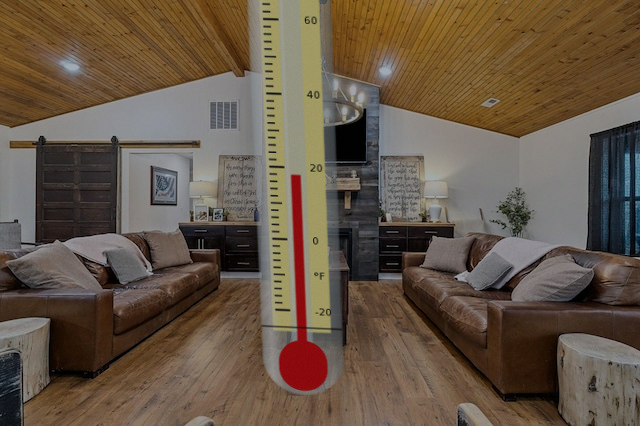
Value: 18,°F
